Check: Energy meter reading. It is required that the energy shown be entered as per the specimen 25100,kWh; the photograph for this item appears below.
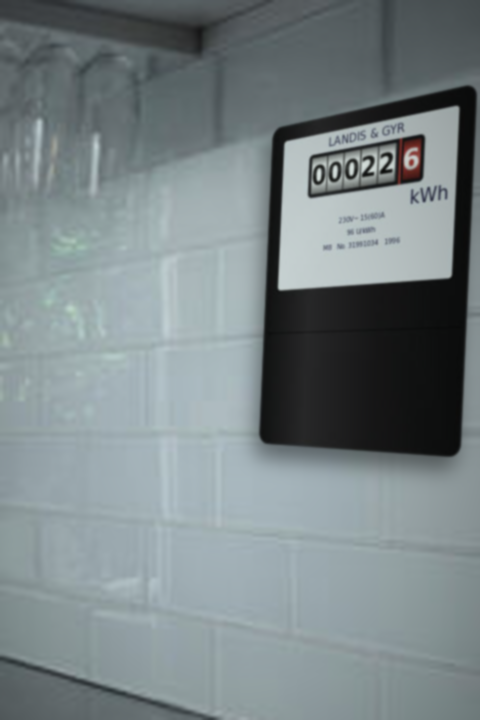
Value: 22.6,kWh
